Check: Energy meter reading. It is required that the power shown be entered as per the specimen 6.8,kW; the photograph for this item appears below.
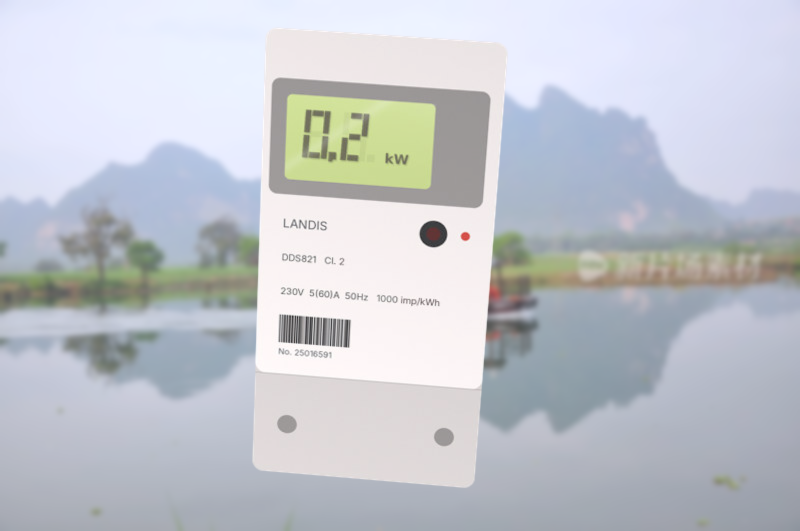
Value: 0.2,kW
